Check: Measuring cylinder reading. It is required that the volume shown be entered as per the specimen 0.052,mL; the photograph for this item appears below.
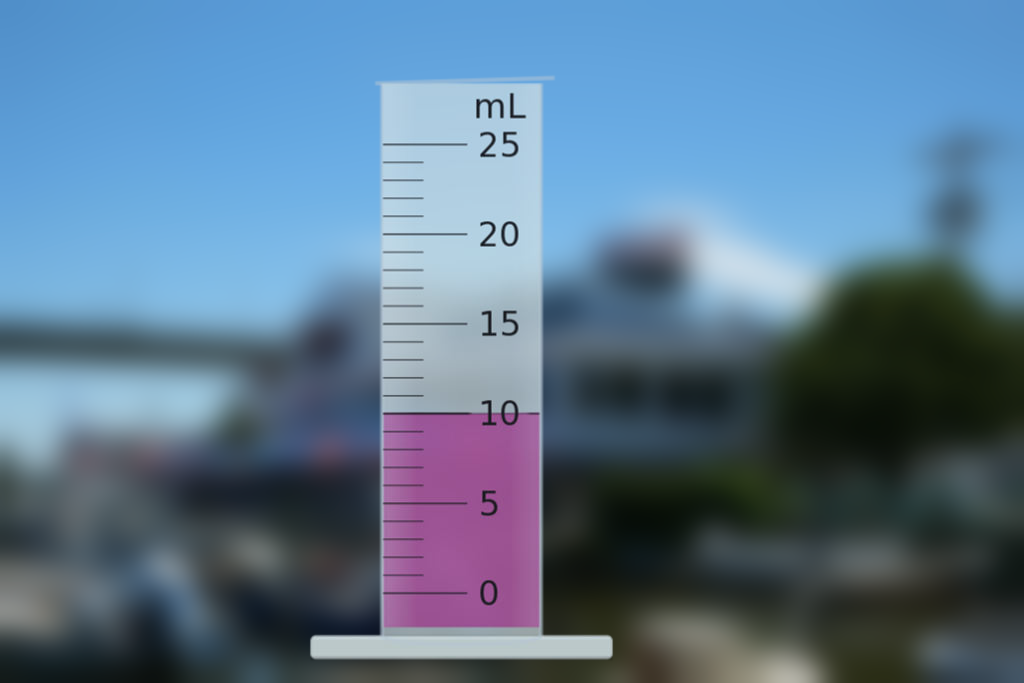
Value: 10,mL
